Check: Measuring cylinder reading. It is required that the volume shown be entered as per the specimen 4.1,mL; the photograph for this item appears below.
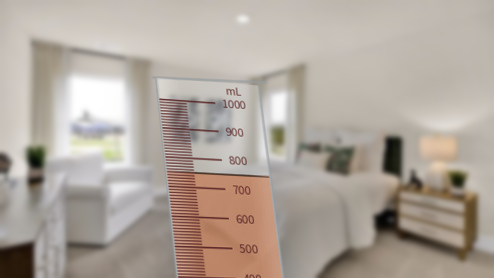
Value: 750,mL
